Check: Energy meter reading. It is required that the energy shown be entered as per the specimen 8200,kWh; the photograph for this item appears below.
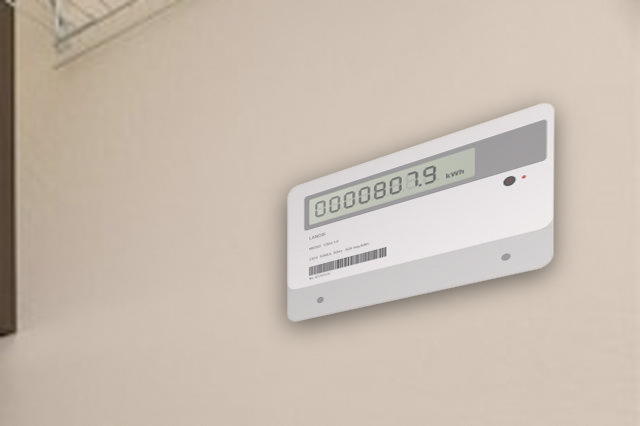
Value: 807.9,kWh
